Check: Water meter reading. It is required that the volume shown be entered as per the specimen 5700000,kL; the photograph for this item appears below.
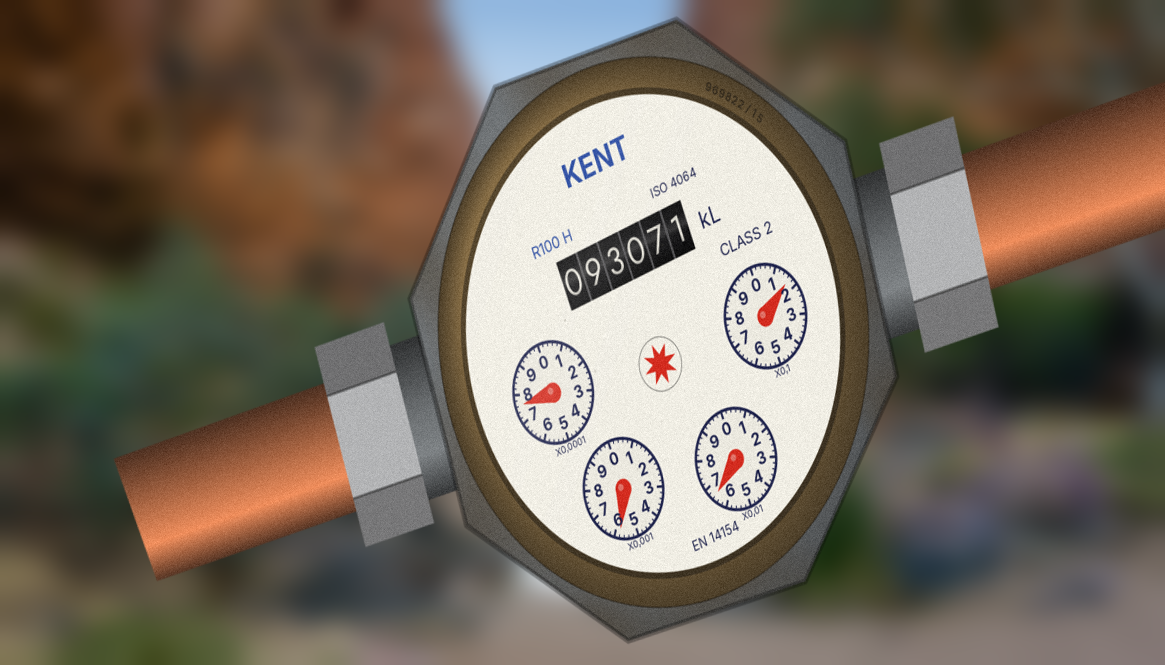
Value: 93071.1657,kL
